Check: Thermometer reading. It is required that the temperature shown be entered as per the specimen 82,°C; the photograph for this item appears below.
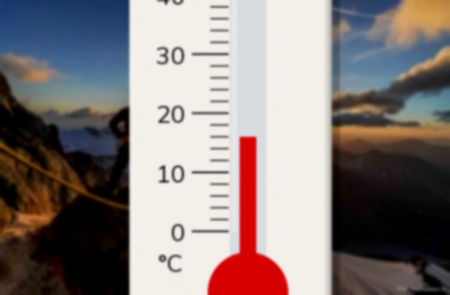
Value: 16,°C
